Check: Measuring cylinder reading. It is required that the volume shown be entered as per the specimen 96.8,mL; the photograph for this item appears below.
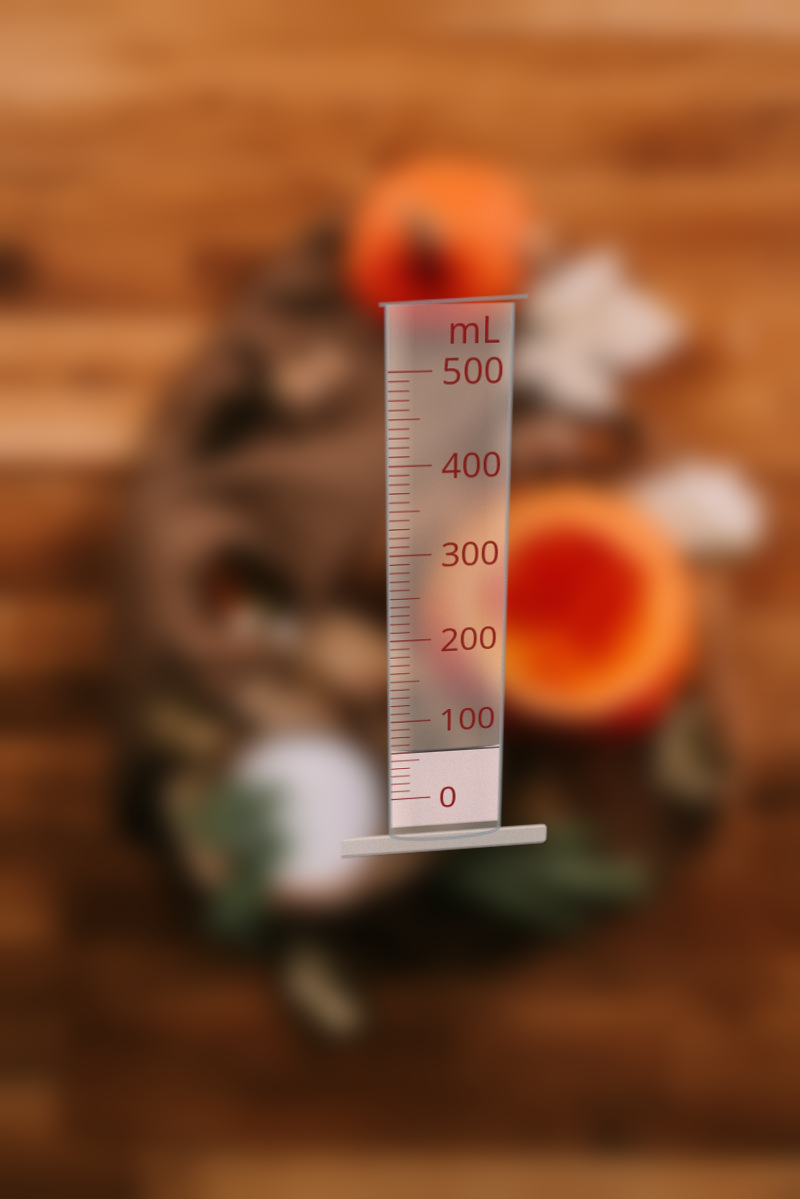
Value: 60,mL
